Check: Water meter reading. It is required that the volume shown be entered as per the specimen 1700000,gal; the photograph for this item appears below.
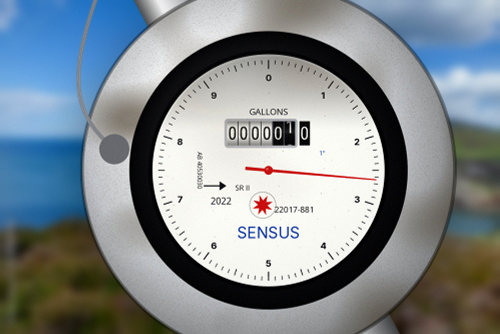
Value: 12.6,gal
